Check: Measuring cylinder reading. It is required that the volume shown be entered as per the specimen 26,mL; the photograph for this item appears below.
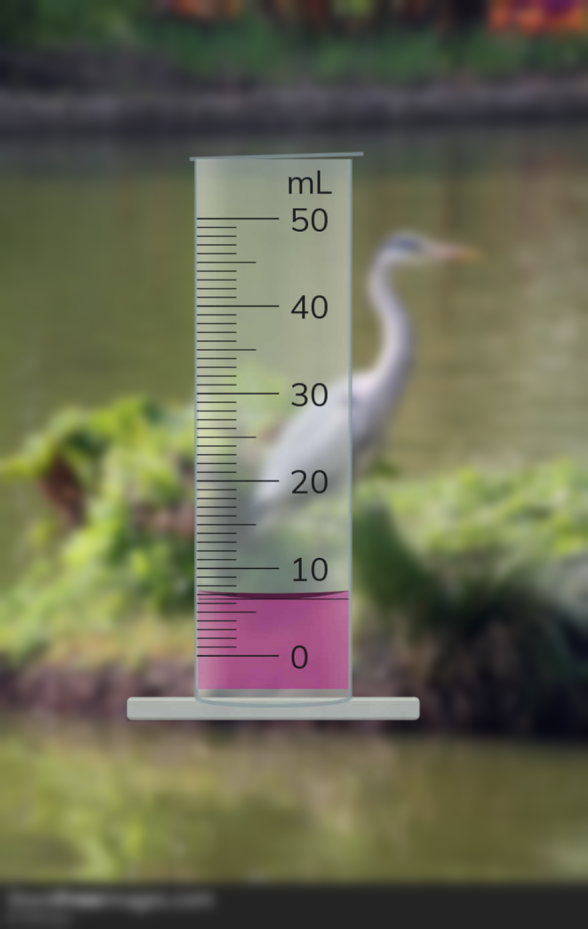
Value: 6.5,mL
